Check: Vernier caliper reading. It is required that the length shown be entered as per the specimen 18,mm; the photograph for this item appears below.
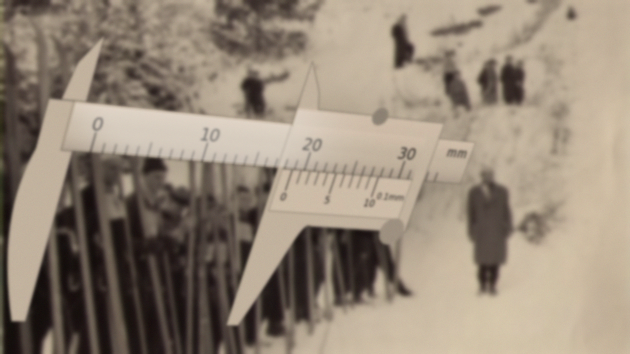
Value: 18.8,mm
